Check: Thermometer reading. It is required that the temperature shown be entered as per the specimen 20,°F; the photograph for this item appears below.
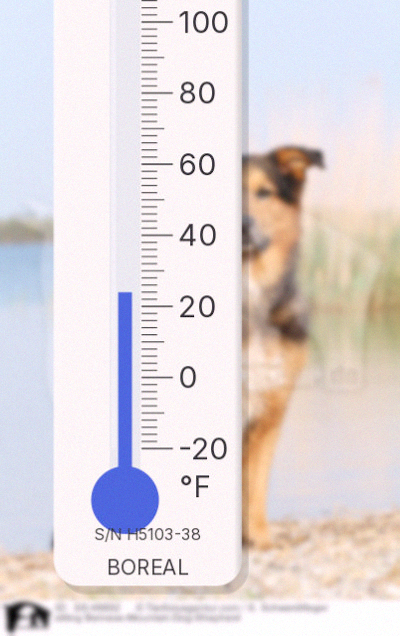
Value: 24,°F
